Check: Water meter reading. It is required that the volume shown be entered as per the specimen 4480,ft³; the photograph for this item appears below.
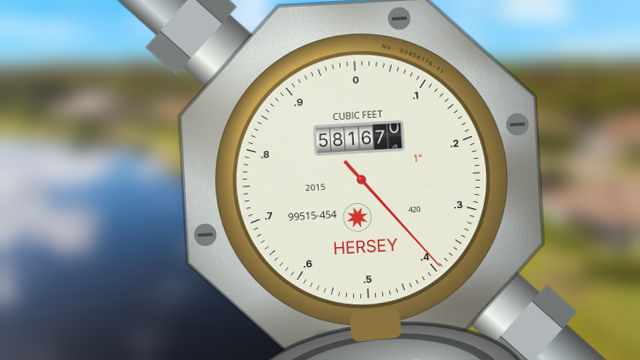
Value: 581670.39,ft³
